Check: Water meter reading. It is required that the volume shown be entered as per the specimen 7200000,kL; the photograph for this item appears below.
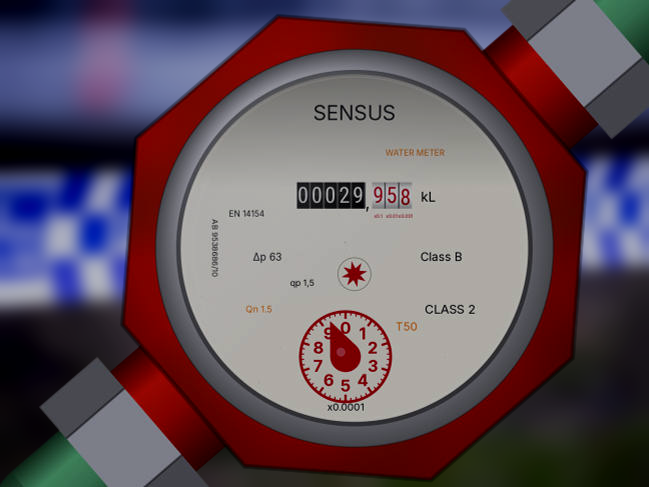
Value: 29.9579,kL
